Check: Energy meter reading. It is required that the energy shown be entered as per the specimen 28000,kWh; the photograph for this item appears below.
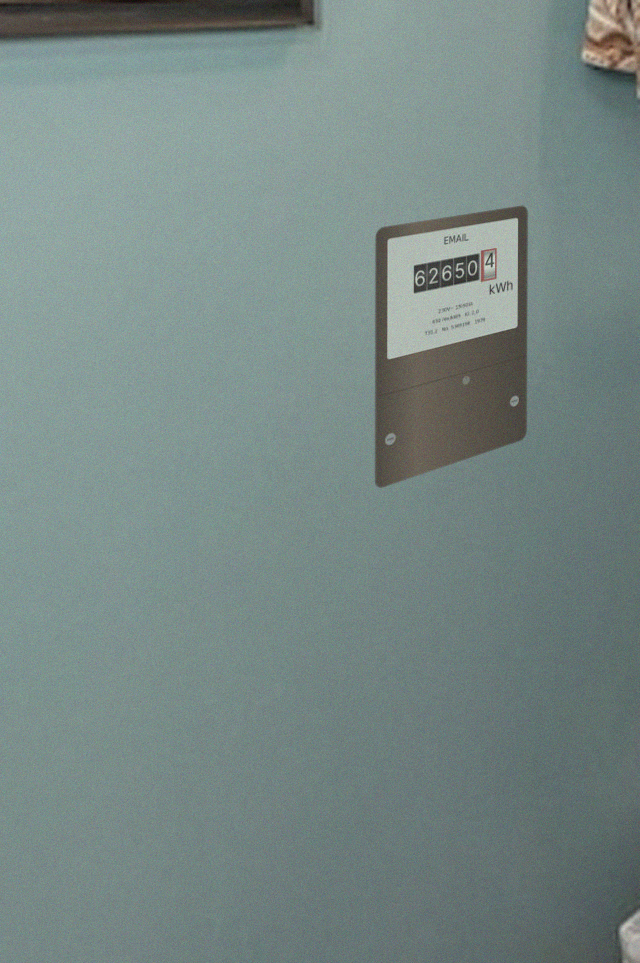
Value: 62650.4,kWh
